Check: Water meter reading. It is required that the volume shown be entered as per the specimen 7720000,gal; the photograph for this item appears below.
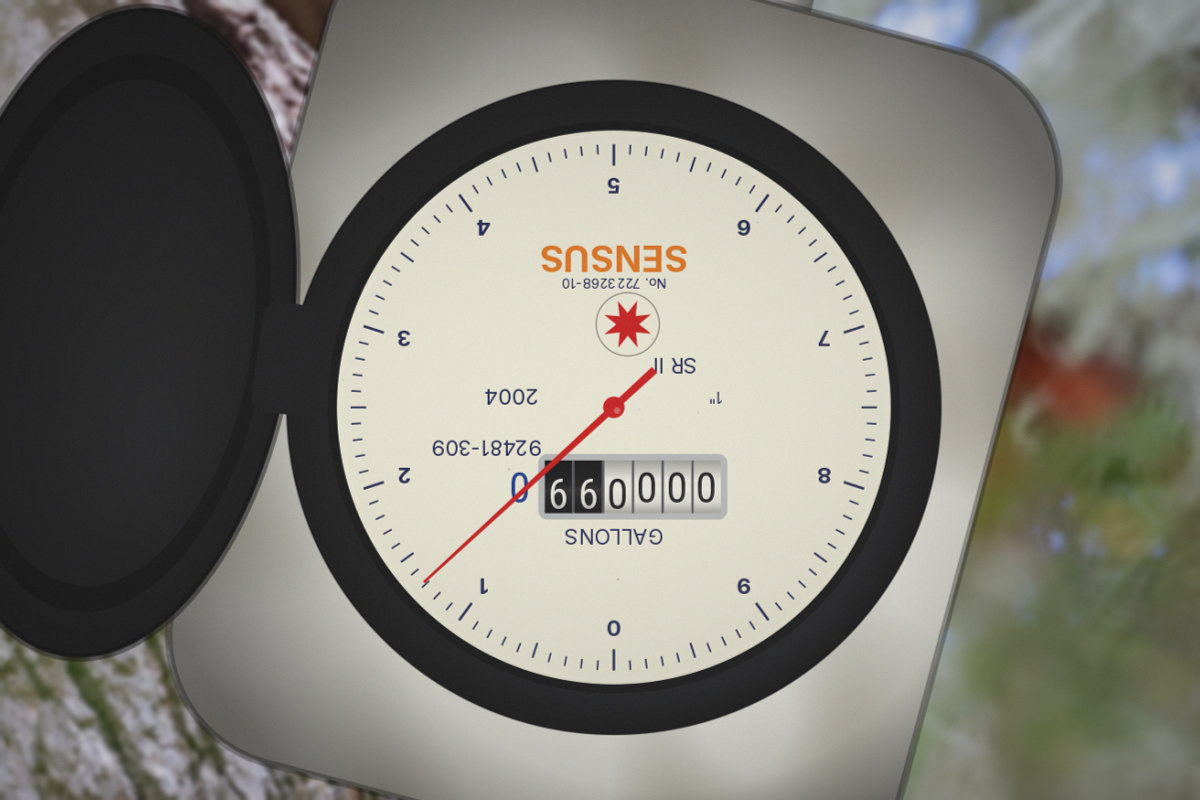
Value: 991.3,gal
